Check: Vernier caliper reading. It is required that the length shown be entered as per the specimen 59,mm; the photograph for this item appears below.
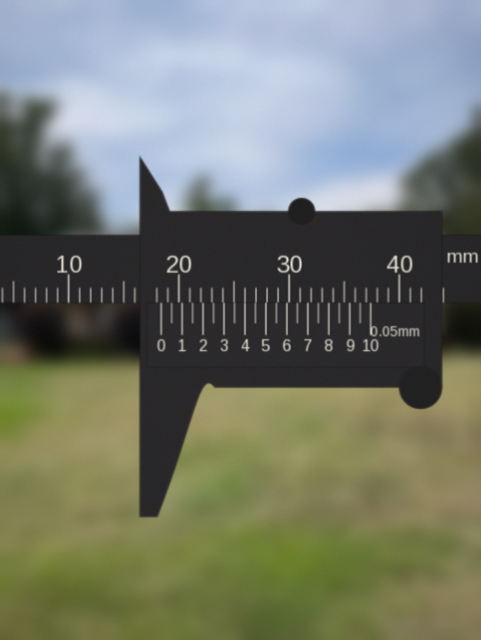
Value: 18.4,mm
